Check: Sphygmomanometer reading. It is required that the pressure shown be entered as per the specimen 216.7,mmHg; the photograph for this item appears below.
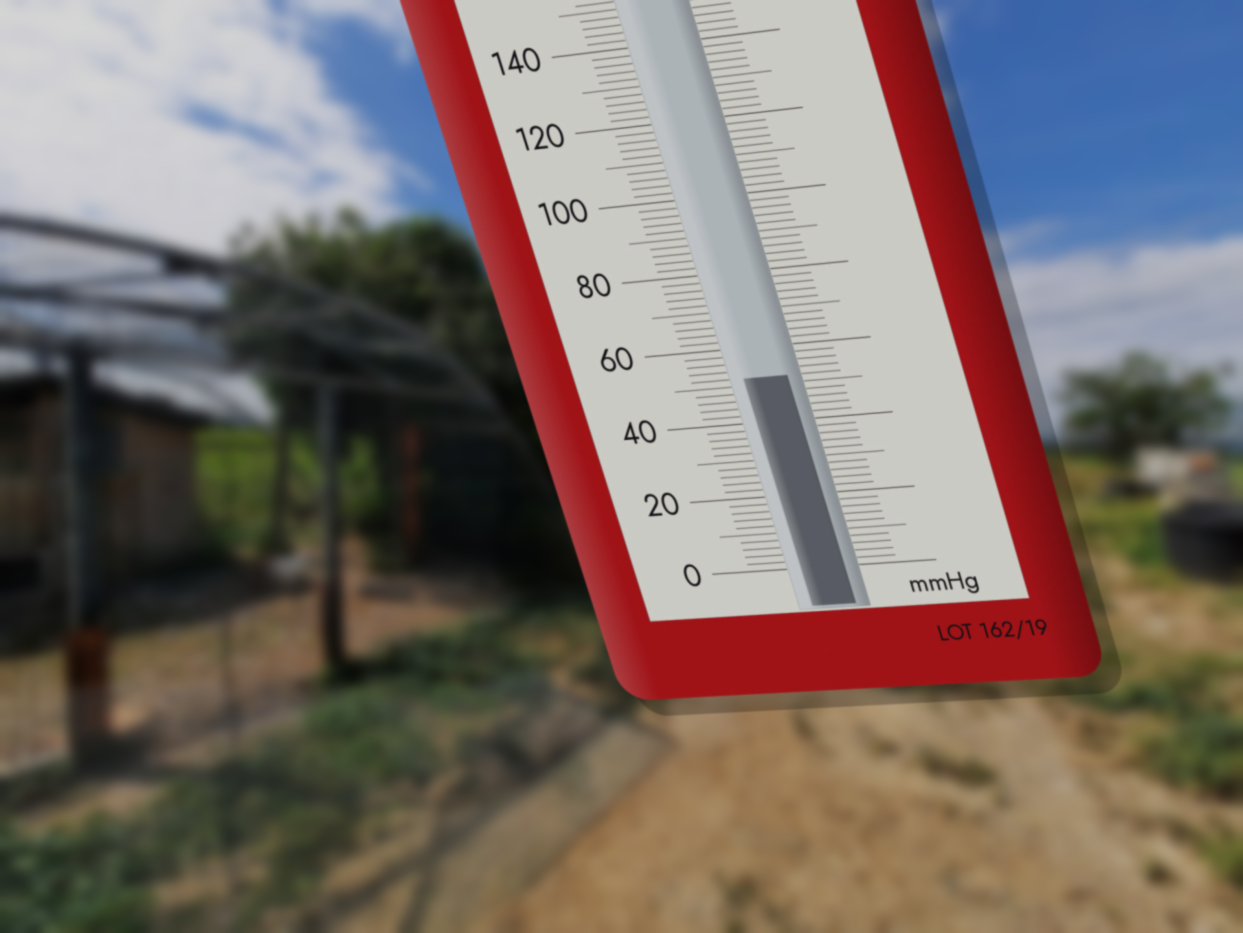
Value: 52,mmHg
